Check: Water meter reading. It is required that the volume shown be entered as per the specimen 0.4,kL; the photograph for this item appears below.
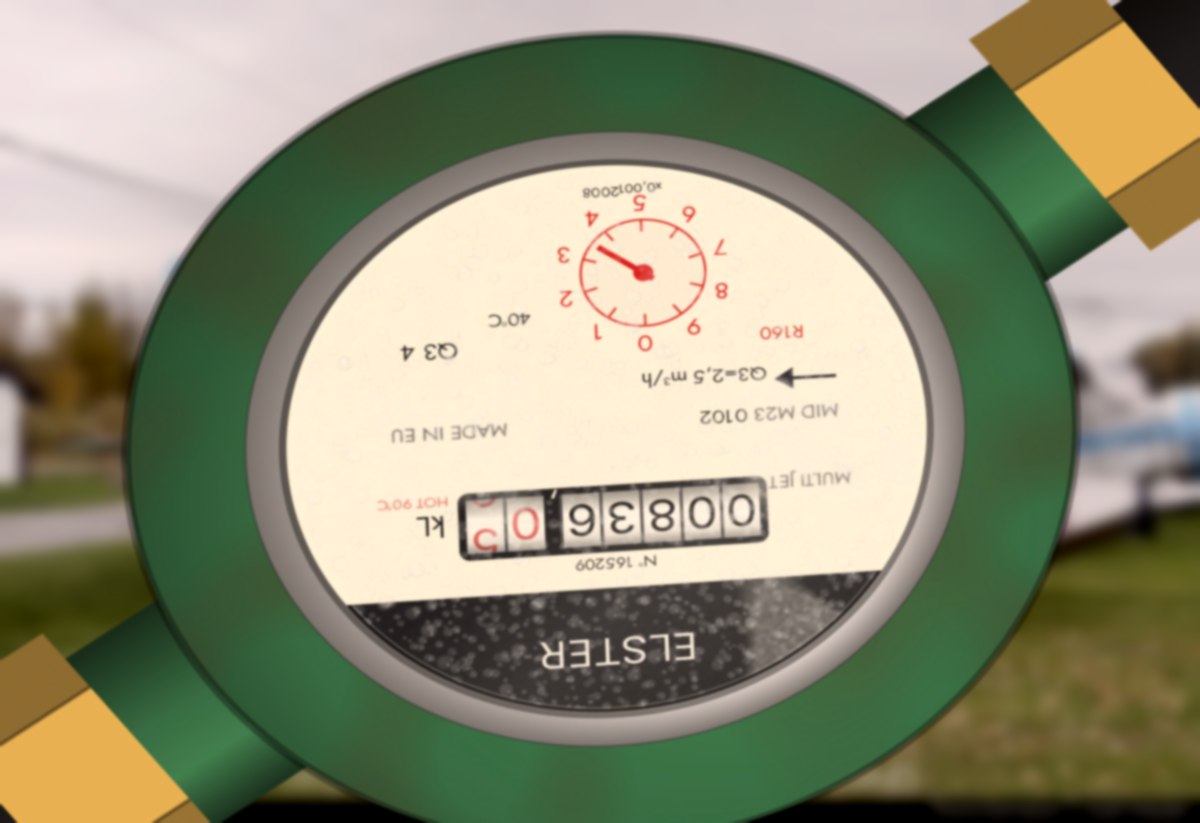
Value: 836.053,kL
